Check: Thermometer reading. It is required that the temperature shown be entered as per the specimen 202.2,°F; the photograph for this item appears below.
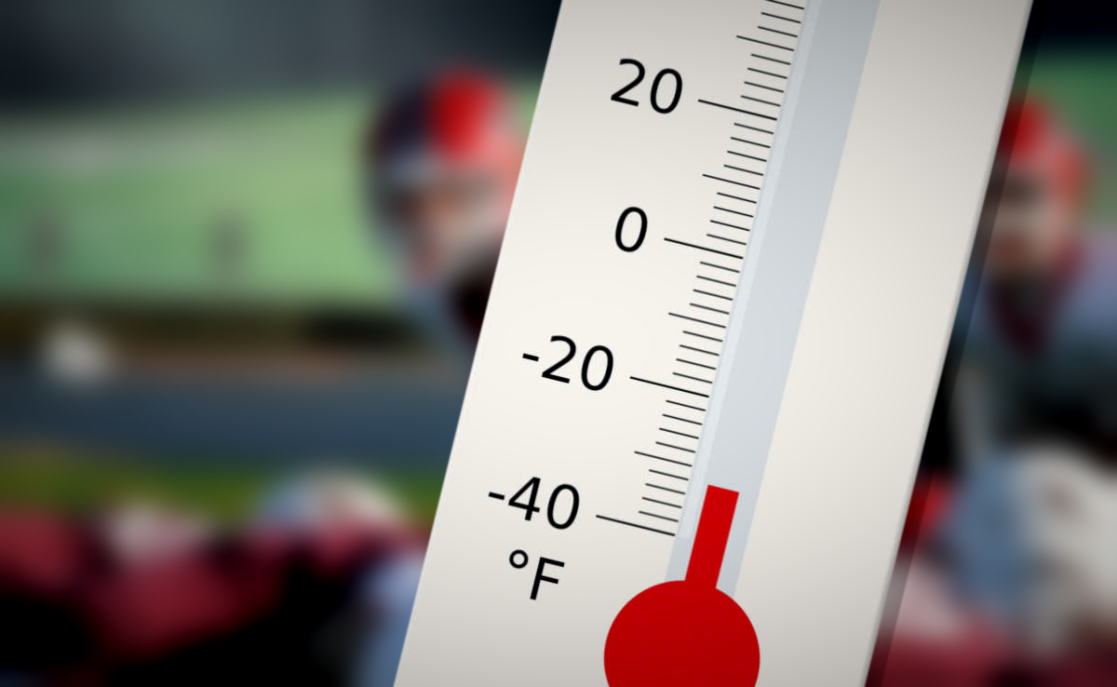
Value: -32,°F
